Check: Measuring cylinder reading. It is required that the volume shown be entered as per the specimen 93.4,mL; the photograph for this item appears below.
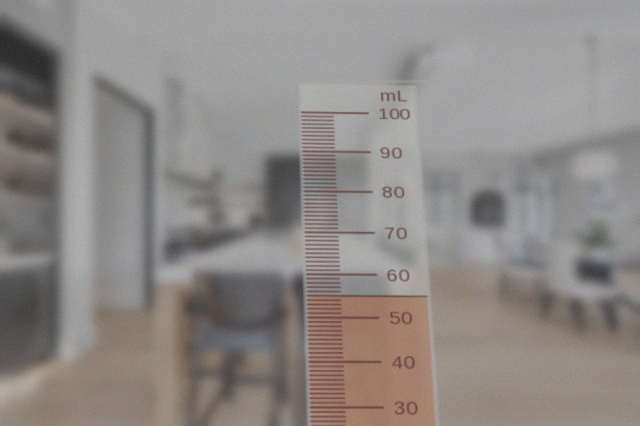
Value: 55,mL
